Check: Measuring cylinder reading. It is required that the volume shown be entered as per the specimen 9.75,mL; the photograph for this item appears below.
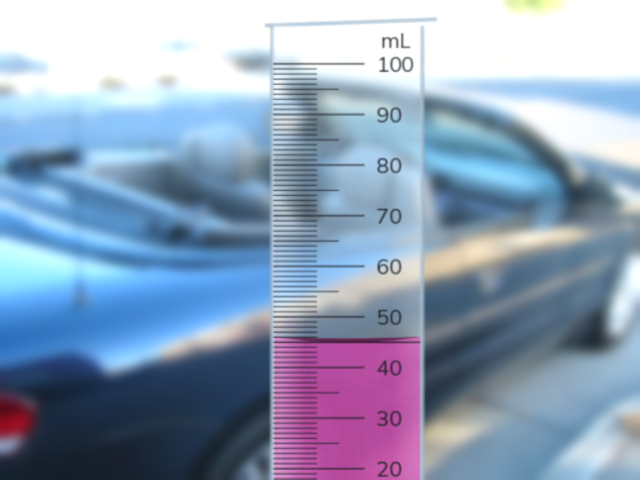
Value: 45,mL
